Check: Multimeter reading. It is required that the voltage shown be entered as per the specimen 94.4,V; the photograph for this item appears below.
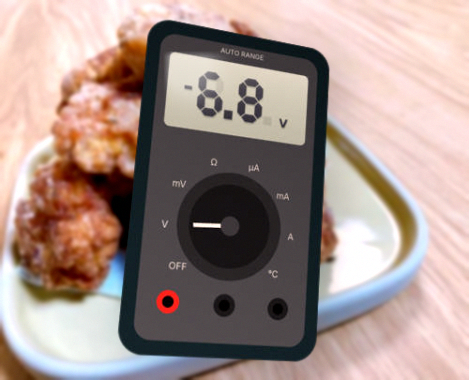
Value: -6.8,V
